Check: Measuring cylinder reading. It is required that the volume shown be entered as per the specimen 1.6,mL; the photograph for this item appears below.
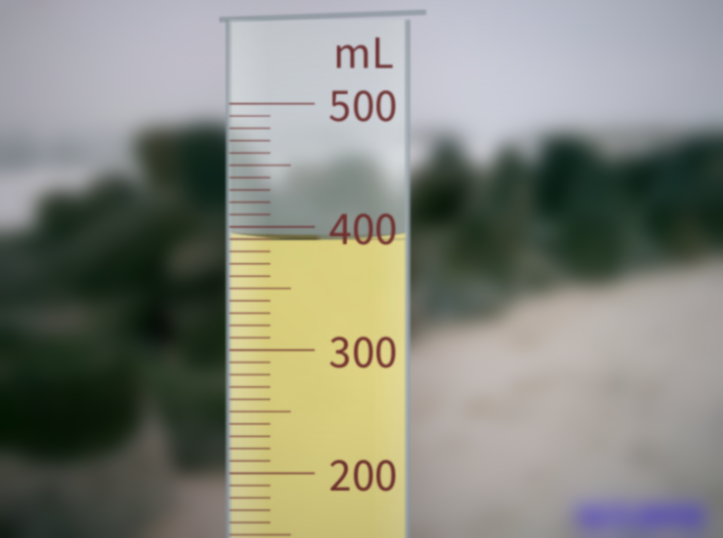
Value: 390,mL
